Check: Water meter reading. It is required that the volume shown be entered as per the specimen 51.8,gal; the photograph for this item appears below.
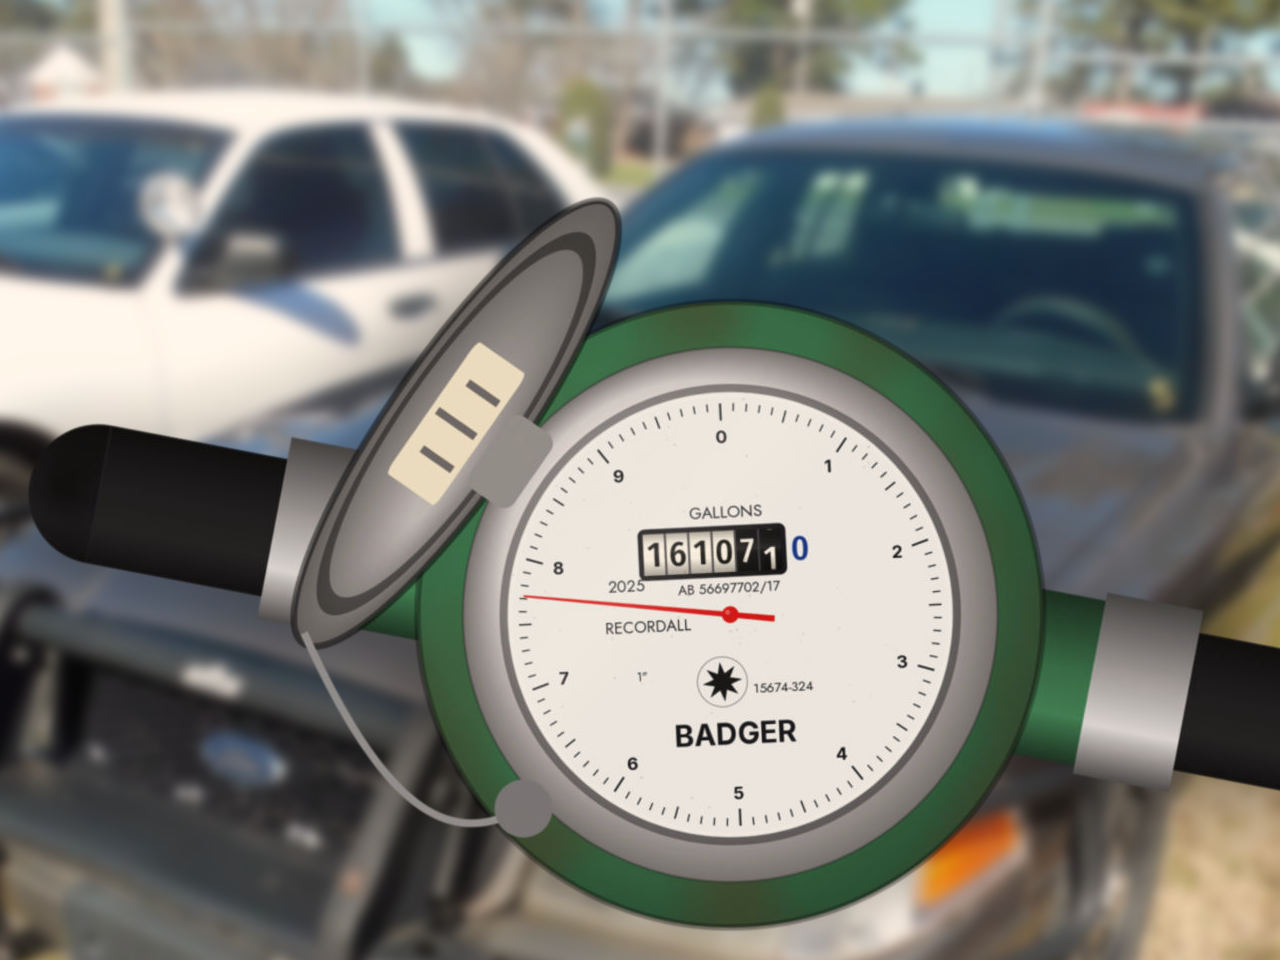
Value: 1610707.7,gal
